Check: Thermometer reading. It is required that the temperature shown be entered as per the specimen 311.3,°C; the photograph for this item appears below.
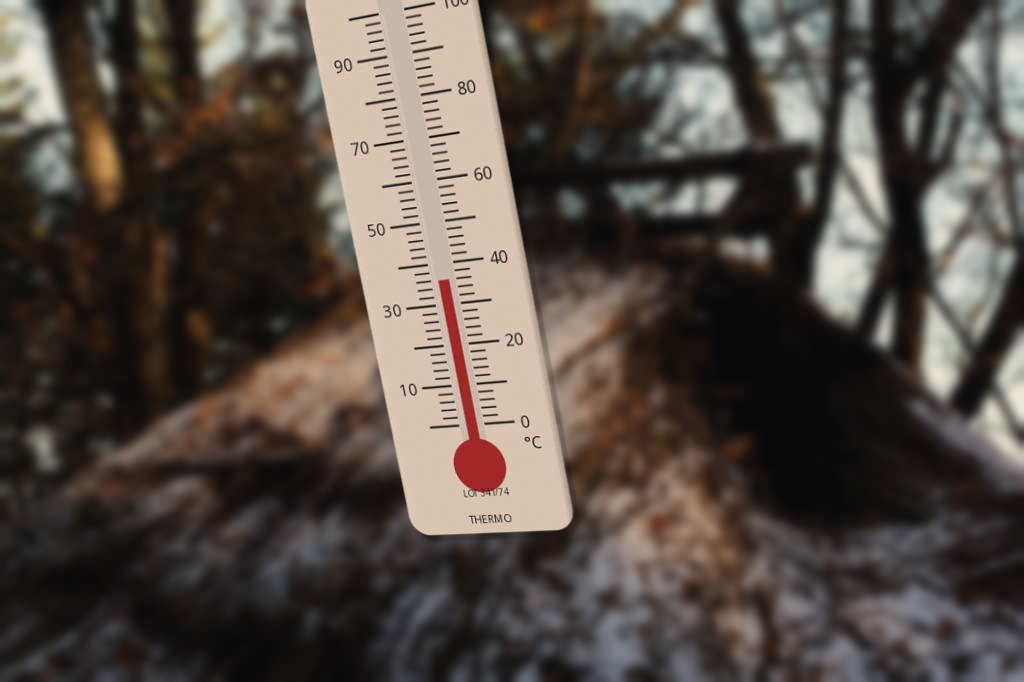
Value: 36,°C
